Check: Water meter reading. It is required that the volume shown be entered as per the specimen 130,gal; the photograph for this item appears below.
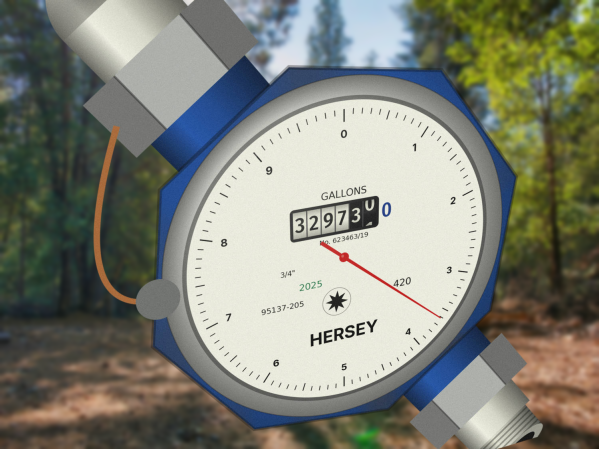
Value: 3297303.6,gal
